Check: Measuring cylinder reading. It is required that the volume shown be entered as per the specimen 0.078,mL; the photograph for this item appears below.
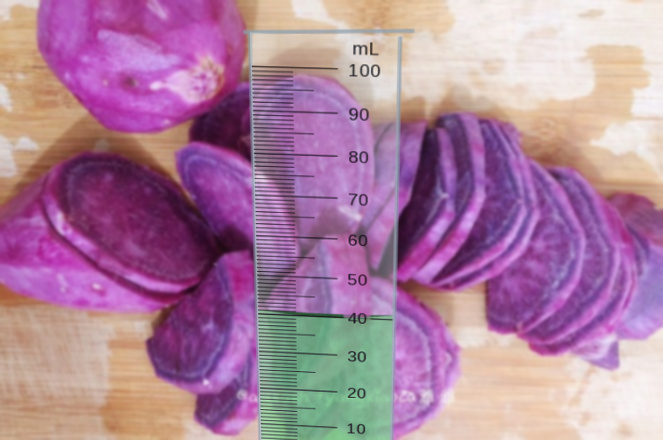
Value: 40,mL
